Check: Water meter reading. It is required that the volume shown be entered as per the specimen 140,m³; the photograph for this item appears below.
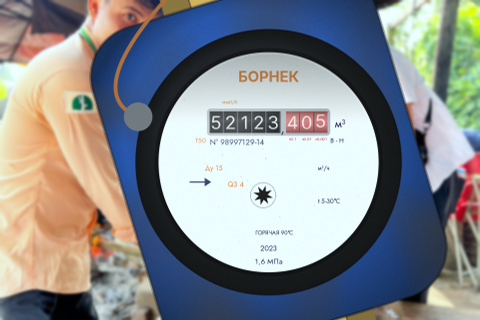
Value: 52123.405,m³
